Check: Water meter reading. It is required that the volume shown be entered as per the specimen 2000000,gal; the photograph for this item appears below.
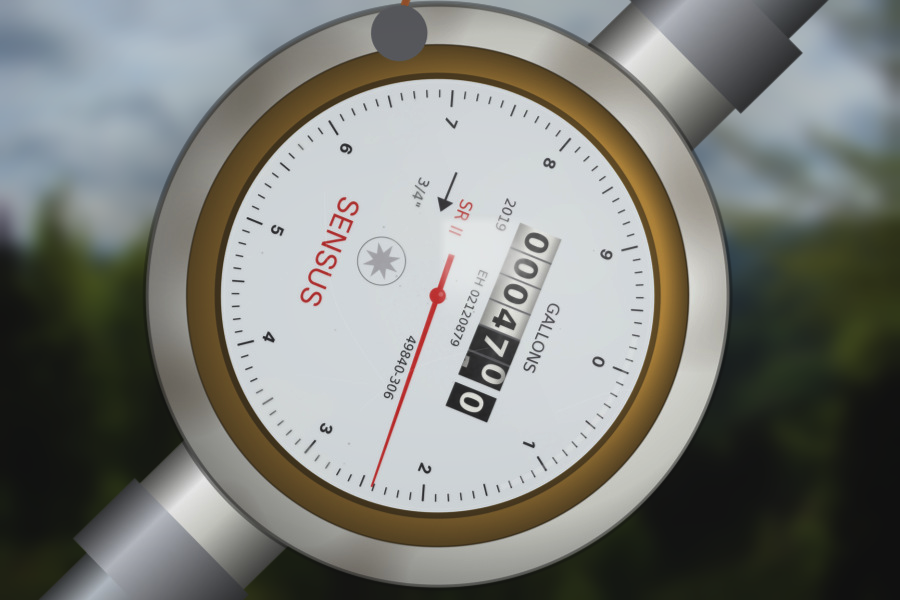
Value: 4702.4,gal
